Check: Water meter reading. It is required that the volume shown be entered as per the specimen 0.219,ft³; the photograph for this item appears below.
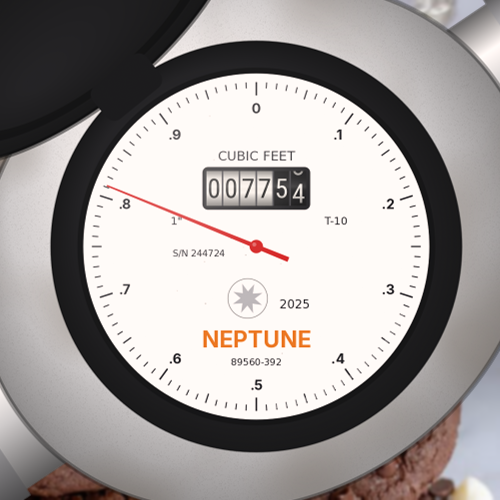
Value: 7753.81,ft³
